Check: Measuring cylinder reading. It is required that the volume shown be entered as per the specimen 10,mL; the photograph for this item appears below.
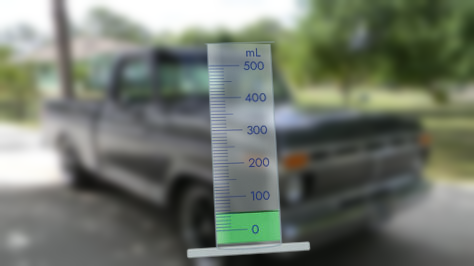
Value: 50,mL
